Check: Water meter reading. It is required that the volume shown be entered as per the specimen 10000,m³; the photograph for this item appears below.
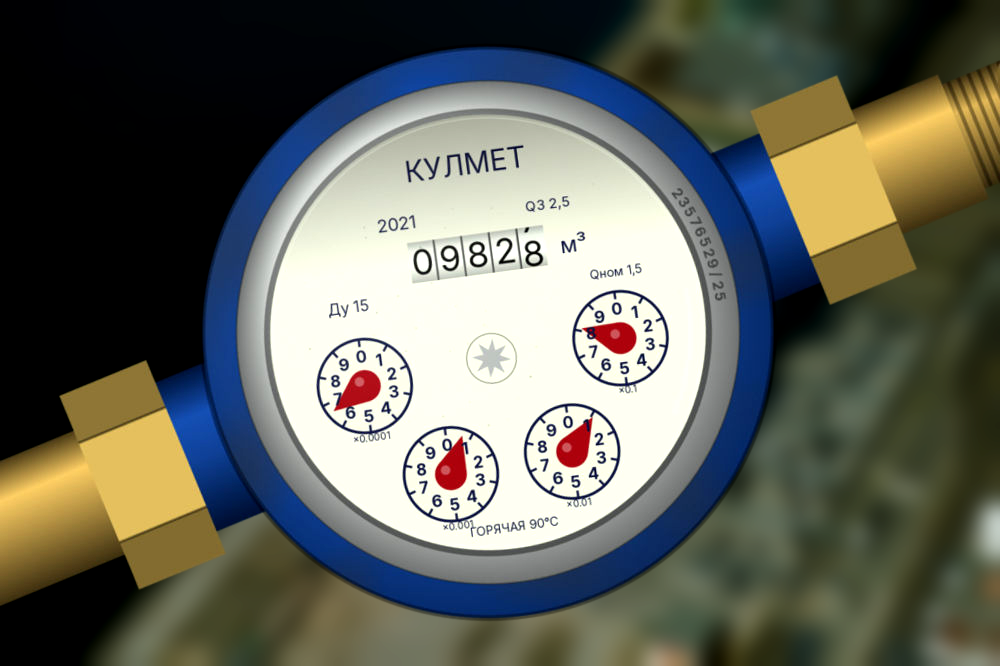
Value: 9827.8106,m³
